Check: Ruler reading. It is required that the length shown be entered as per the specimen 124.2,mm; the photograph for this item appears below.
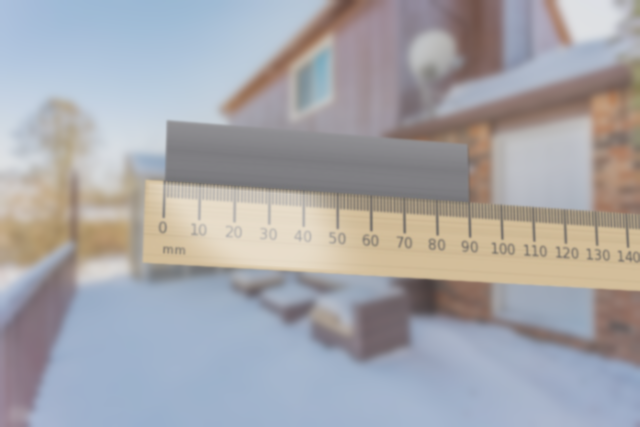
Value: 90,mm
